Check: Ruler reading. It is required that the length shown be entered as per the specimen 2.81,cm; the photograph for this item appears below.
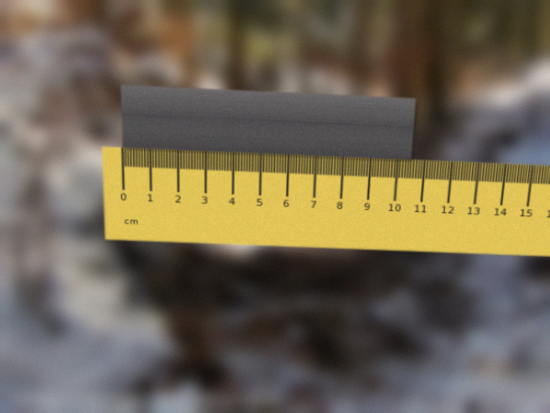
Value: 10.5,cm
